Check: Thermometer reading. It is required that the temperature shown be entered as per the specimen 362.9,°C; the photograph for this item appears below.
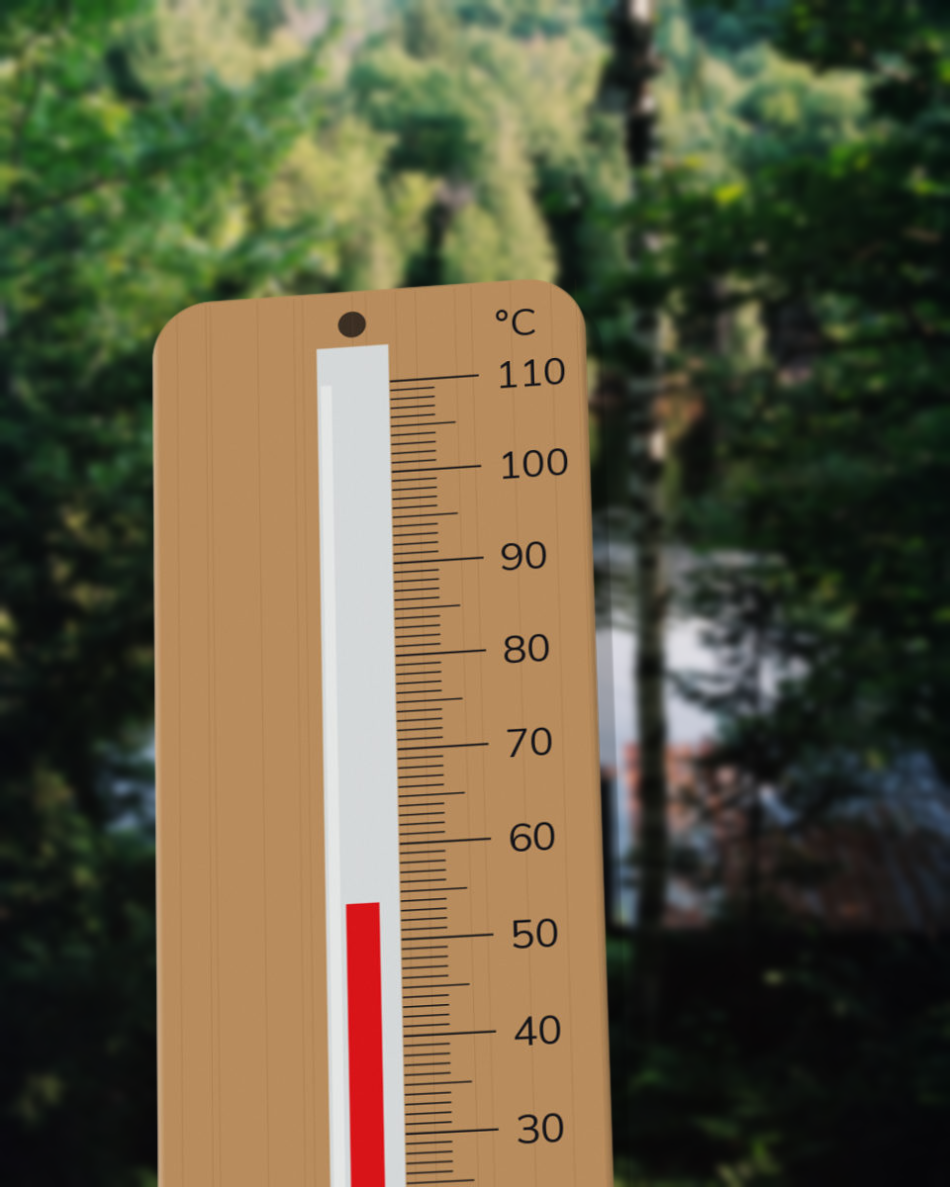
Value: 54,°C
